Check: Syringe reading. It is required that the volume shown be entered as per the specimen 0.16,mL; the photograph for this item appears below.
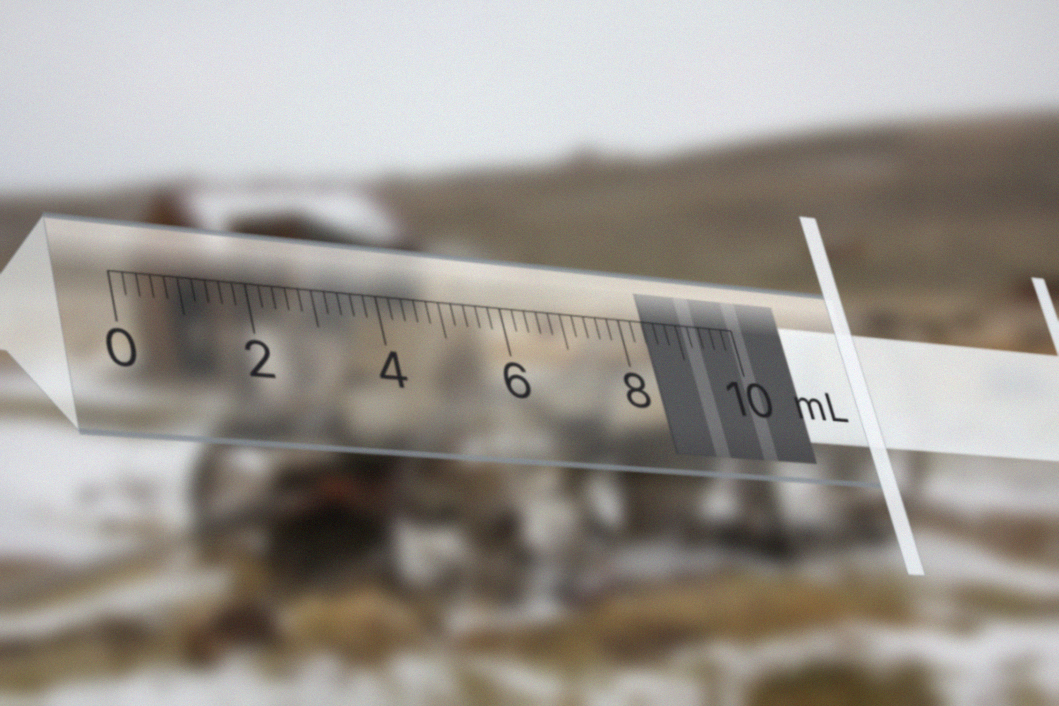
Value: 8.4,mL
